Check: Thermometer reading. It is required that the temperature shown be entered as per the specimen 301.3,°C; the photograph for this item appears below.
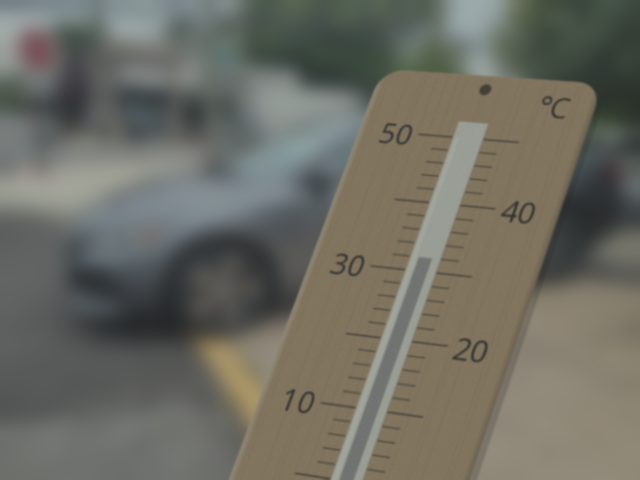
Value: 32,°C
